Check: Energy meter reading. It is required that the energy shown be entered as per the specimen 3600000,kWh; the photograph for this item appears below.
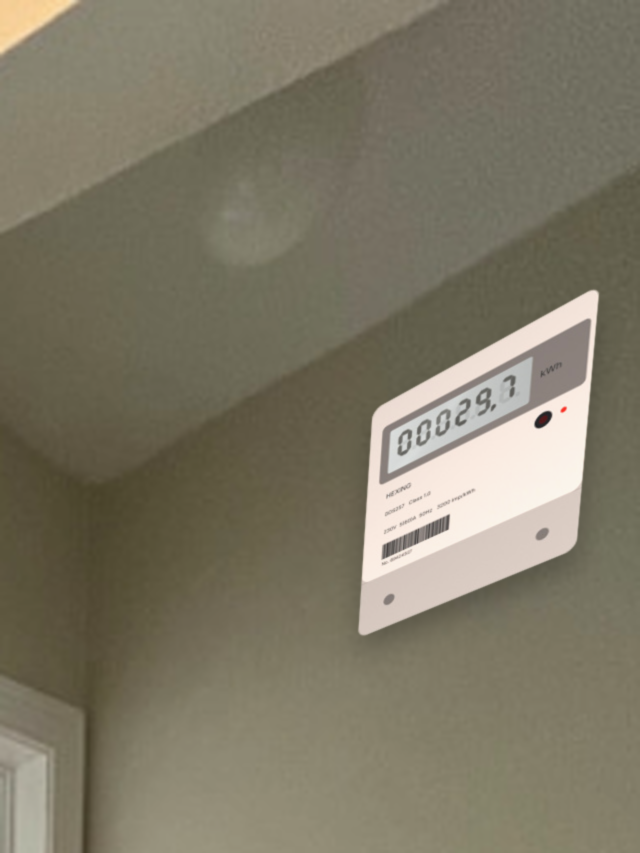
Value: 29.7,kWh
